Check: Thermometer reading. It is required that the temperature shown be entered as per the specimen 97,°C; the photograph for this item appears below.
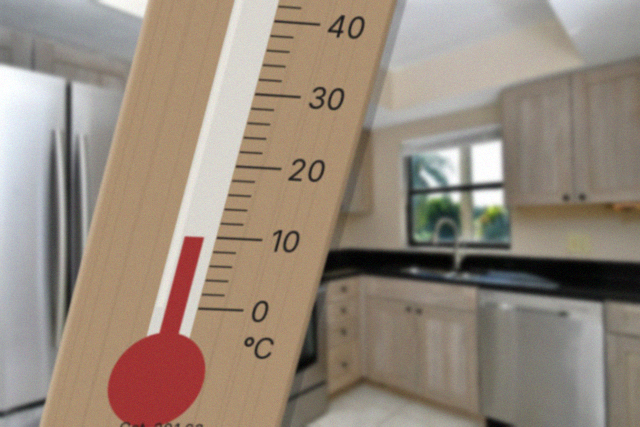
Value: 10,°C
